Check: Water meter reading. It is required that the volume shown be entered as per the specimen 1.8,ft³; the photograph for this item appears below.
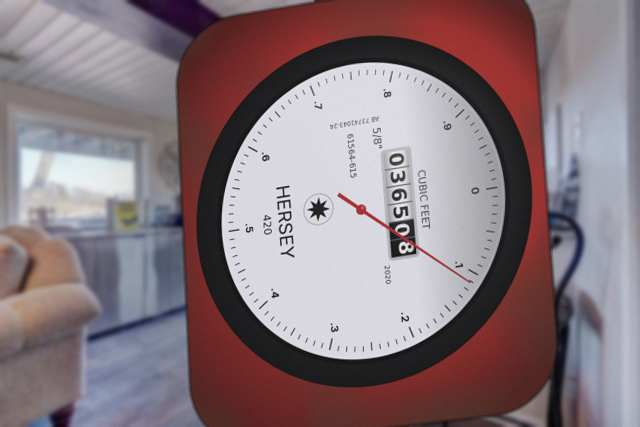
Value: 36508.11,ft³
